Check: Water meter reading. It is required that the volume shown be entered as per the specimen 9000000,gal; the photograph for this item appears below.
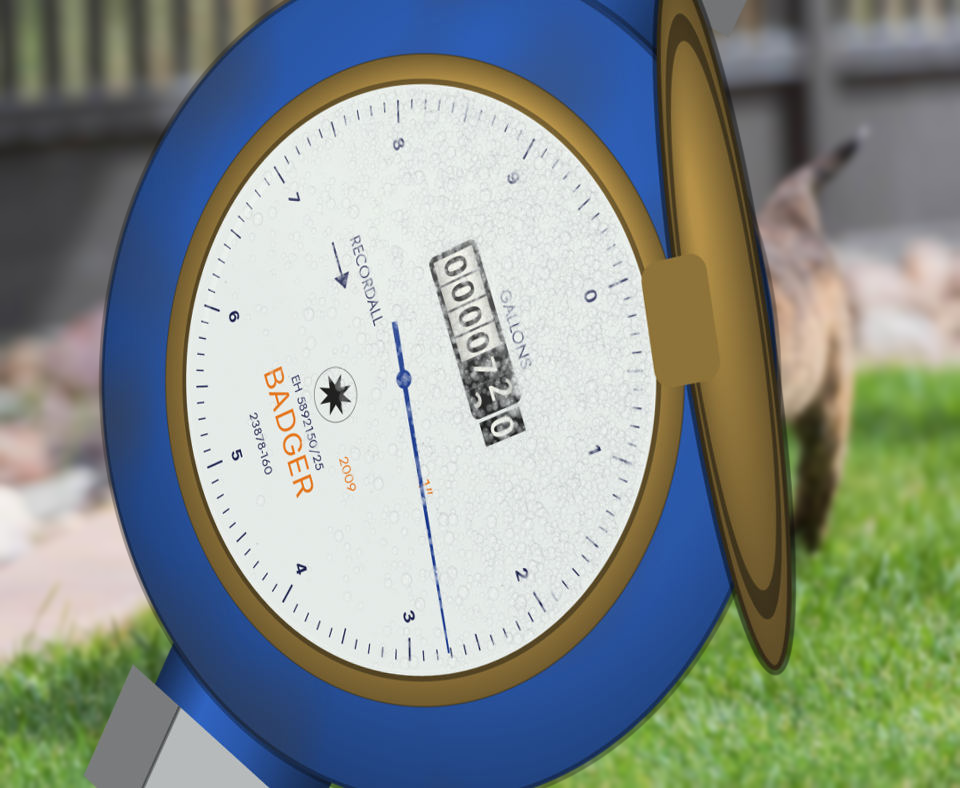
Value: 722.7,gal
